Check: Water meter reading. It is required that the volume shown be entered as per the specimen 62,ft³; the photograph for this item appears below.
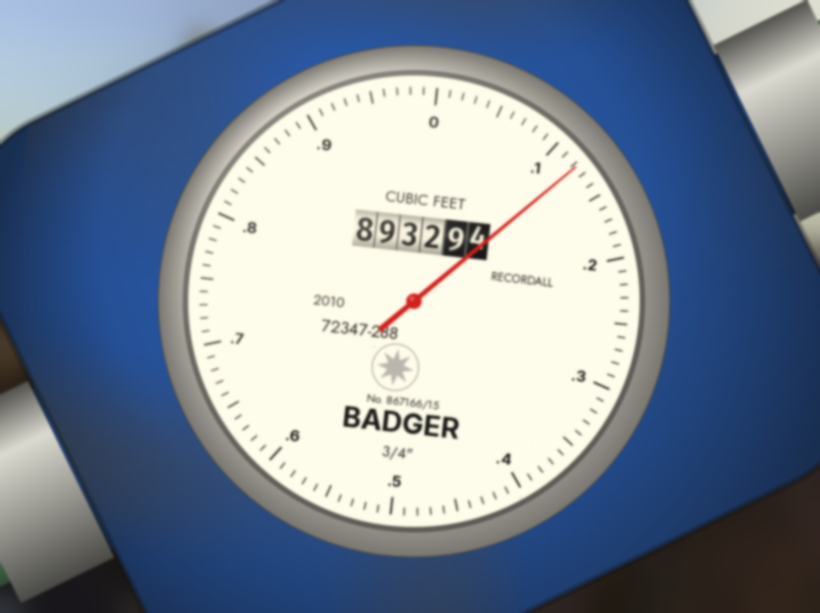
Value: 893294.12,ft³
